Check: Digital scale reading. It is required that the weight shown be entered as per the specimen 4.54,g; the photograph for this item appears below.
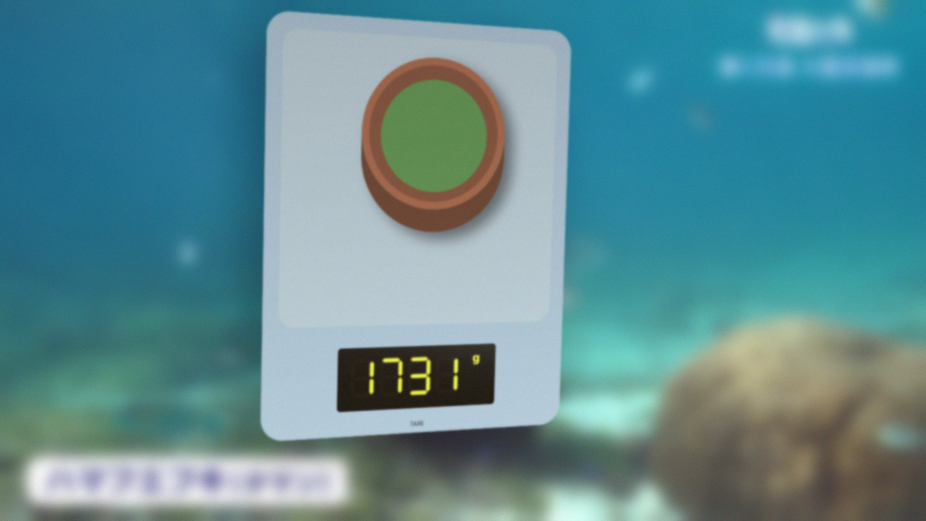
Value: 1731,g
